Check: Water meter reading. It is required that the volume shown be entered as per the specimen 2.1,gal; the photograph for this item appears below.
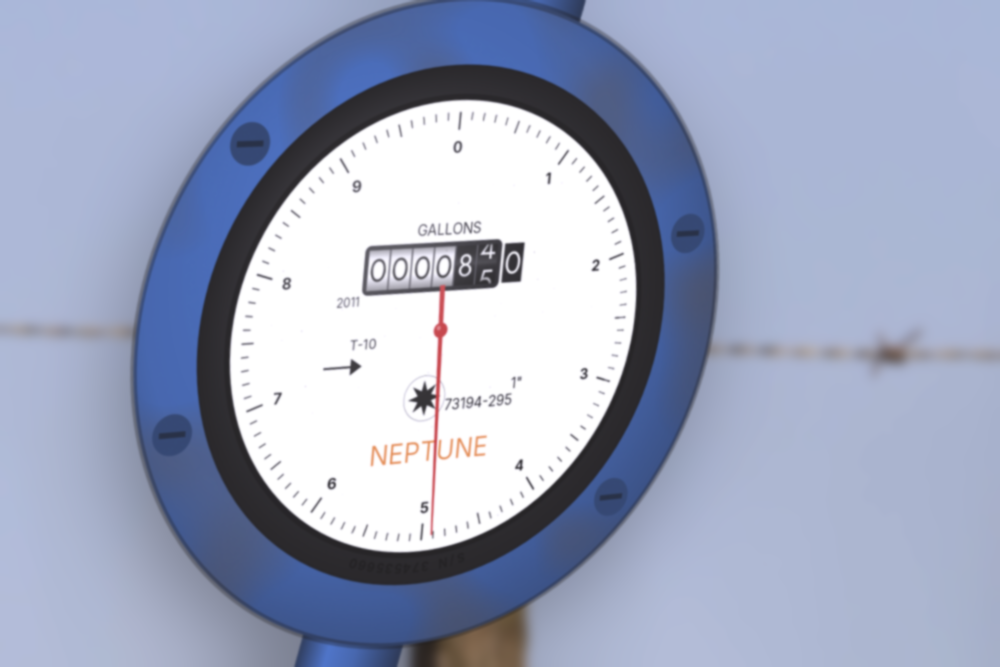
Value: 844.9,gal
